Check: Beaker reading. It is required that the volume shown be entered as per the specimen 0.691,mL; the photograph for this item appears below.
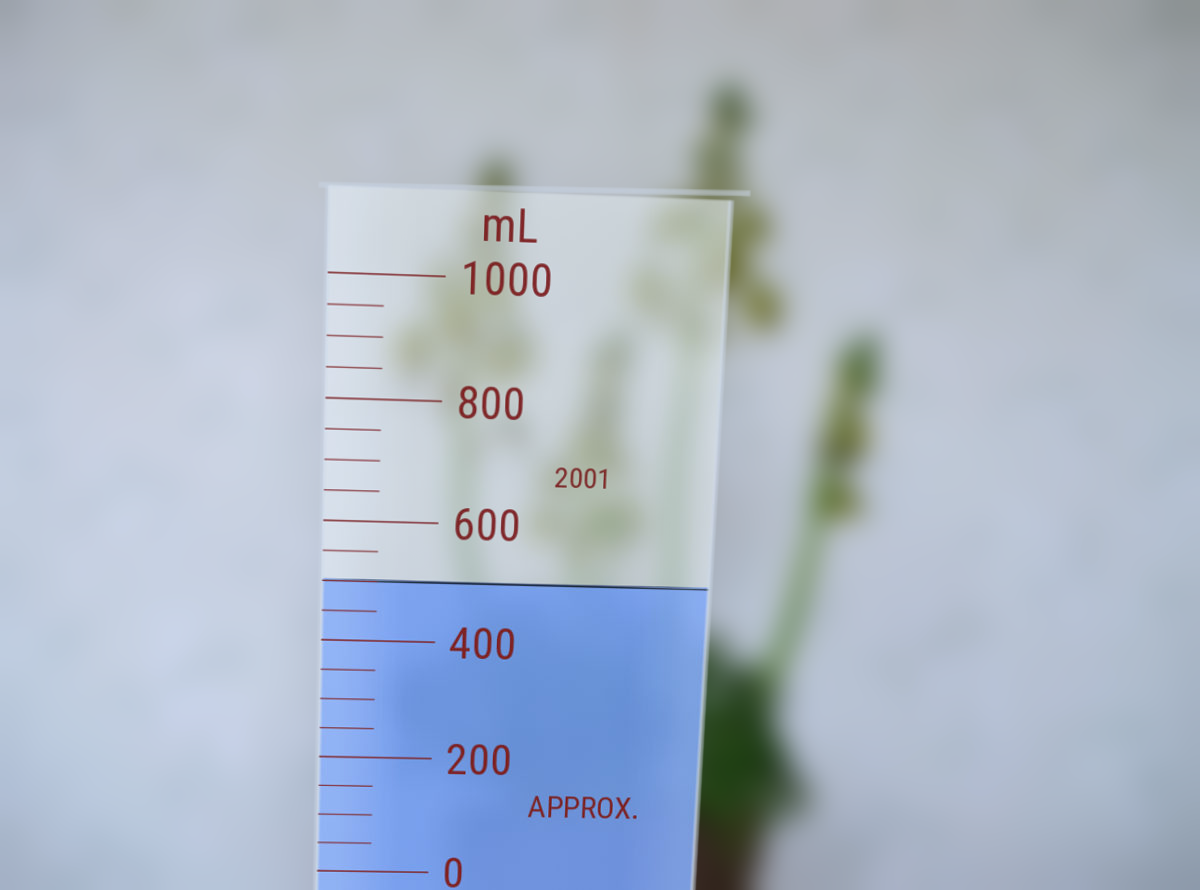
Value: 500,mL
